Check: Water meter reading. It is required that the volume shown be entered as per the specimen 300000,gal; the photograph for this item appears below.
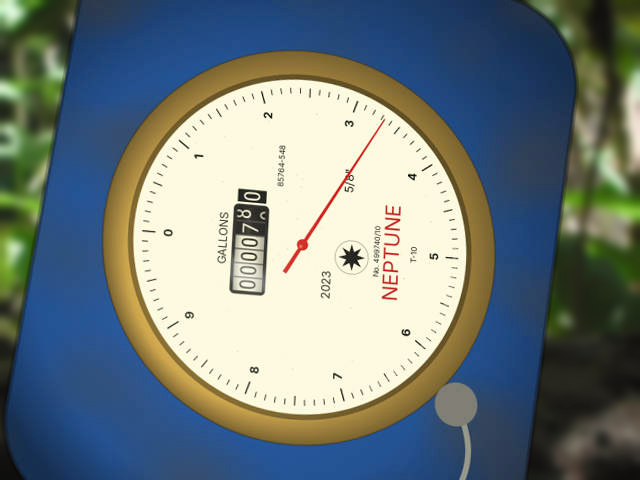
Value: 783.3,gal
